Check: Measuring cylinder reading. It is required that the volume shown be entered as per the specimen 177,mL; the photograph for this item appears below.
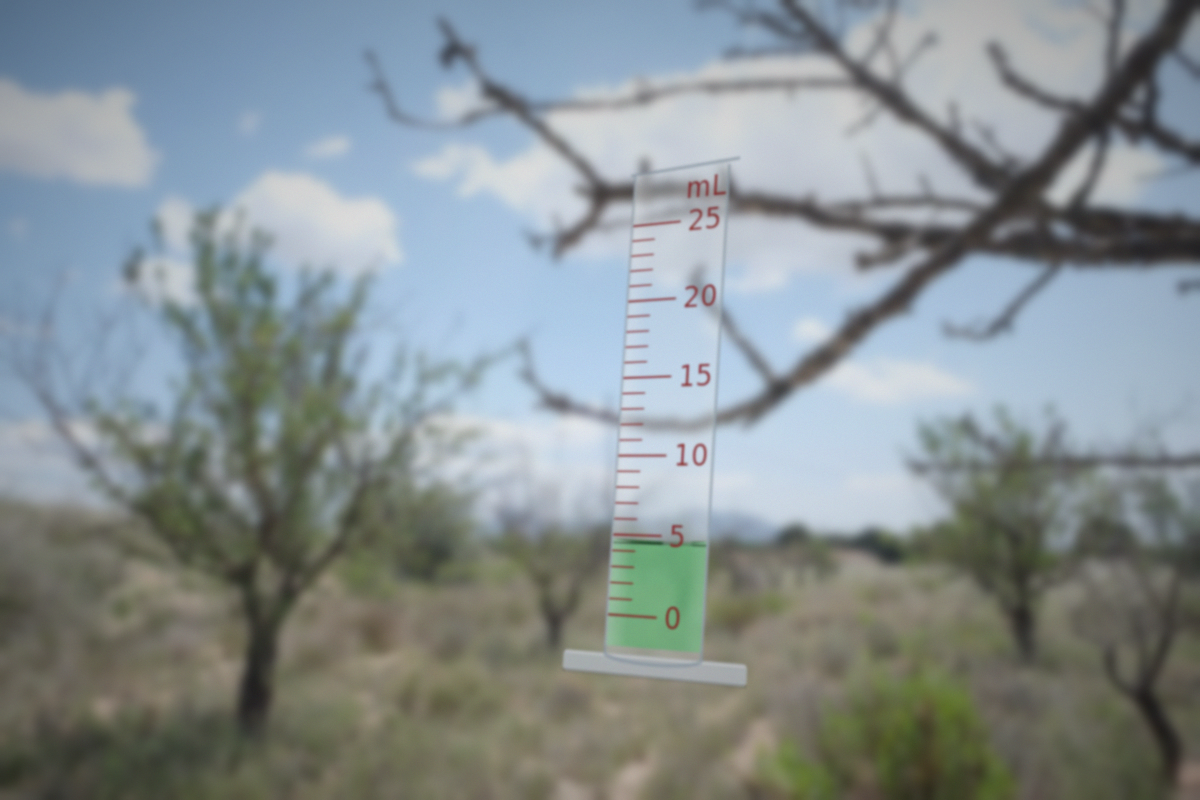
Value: 4.5,mL
